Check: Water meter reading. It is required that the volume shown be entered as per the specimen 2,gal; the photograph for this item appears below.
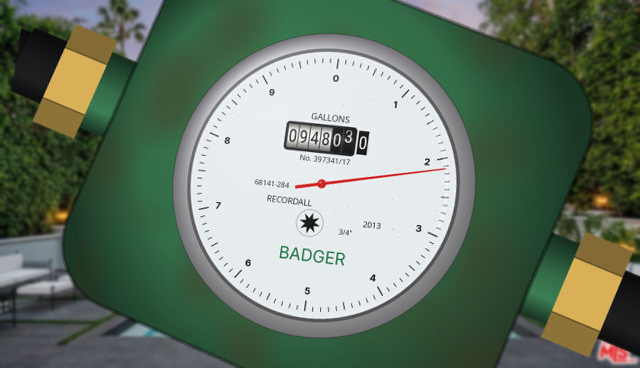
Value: 948032.1,gal
